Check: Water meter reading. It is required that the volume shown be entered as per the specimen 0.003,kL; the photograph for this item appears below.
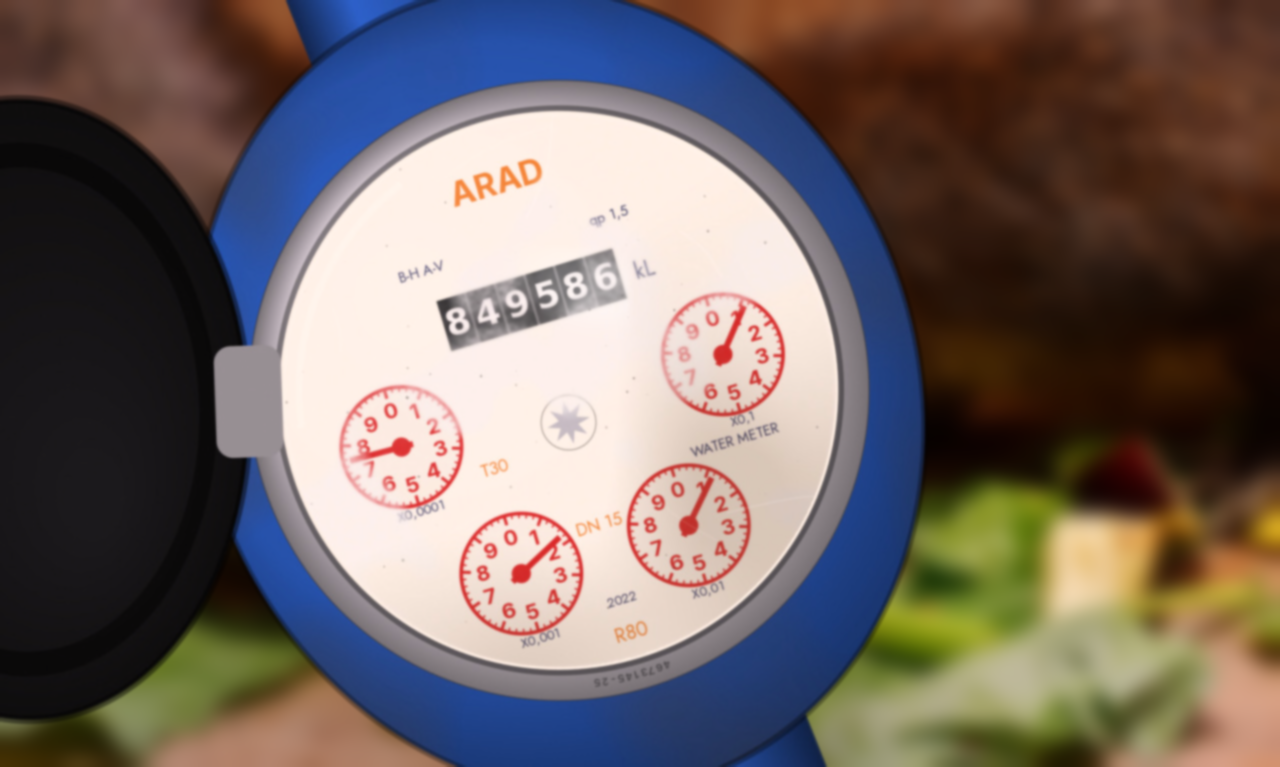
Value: 849586.1117,kL
